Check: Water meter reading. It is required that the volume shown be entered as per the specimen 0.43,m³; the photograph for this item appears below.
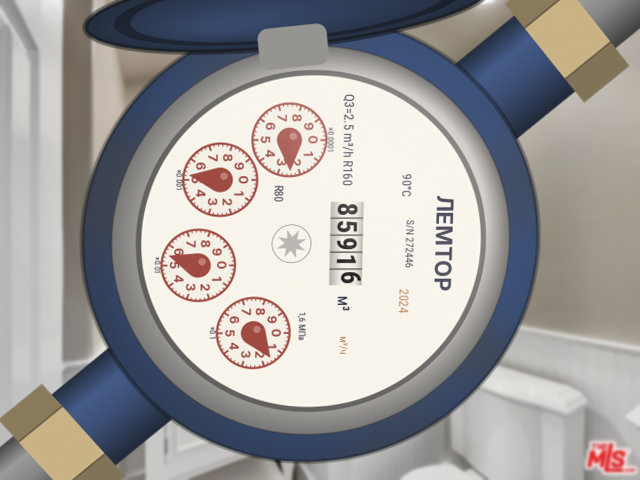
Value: 85916.1552,m³
